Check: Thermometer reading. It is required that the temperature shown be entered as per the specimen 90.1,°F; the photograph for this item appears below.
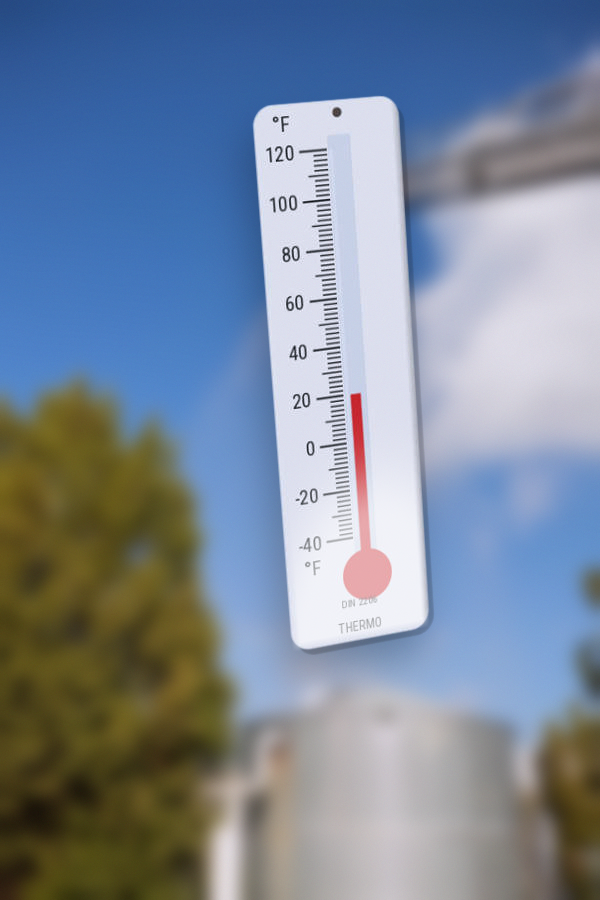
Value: 20,°F
